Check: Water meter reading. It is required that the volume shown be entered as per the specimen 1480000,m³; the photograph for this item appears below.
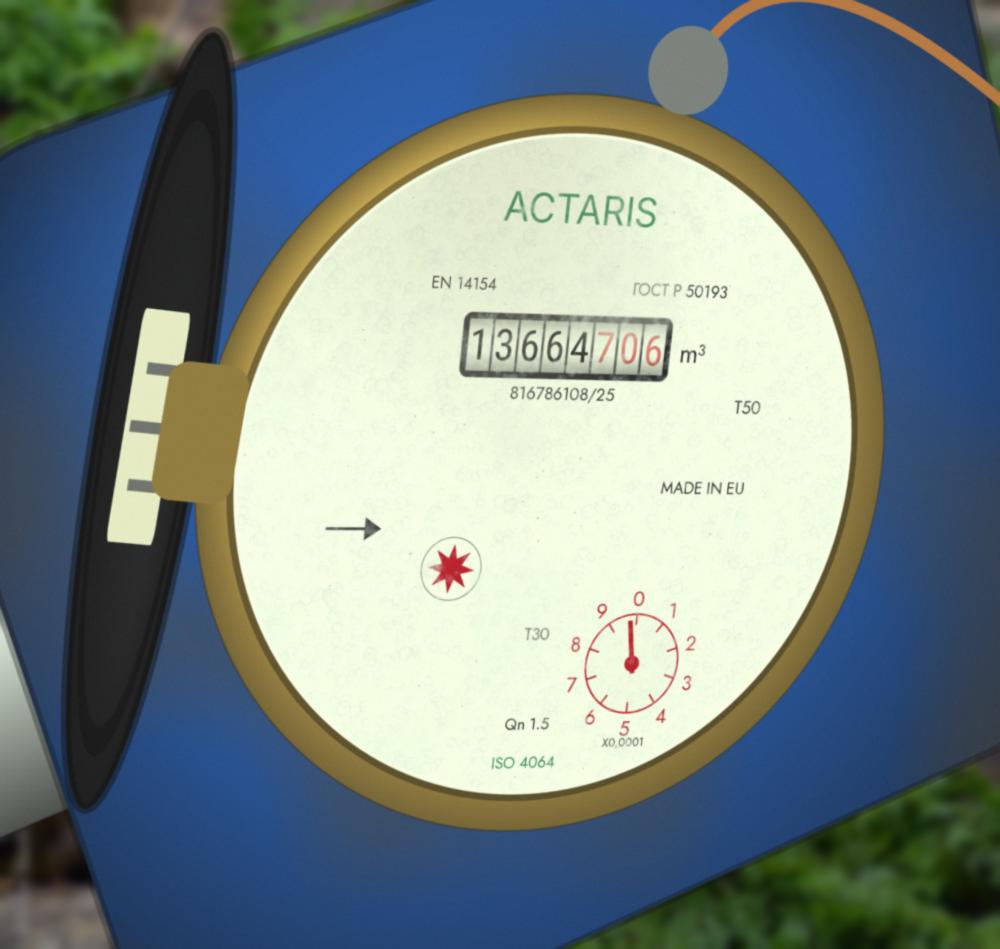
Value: 13664.7059,m³
